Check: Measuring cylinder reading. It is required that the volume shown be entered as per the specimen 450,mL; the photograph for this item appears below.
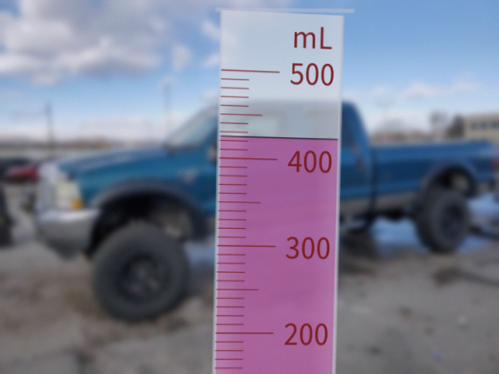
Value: 425,mL
